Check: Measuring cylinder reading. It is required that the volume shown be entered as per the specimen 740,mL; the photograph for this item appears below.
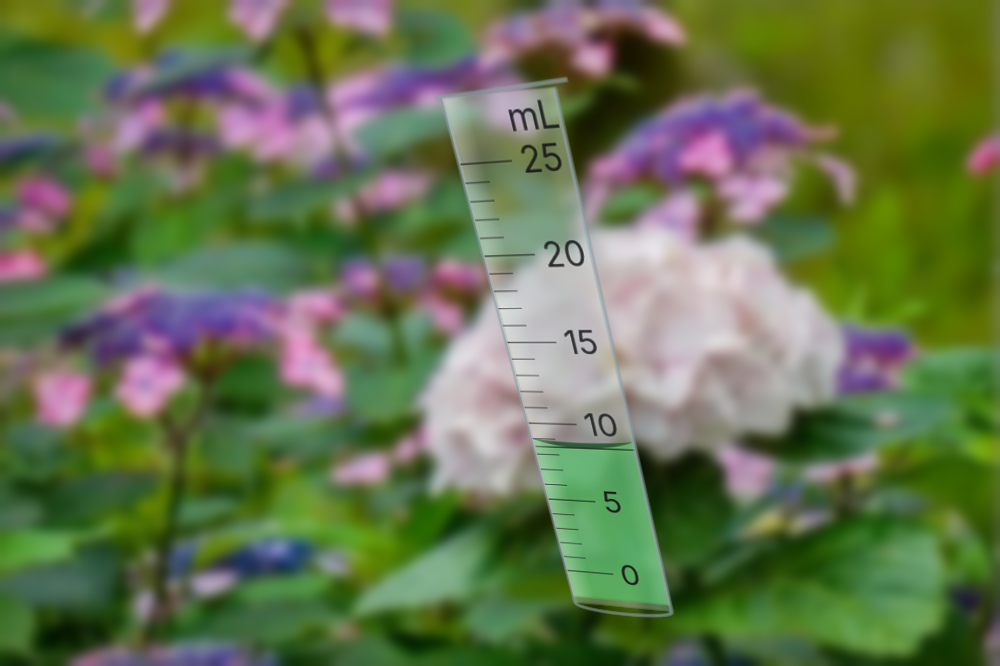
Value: 8.5,mL
